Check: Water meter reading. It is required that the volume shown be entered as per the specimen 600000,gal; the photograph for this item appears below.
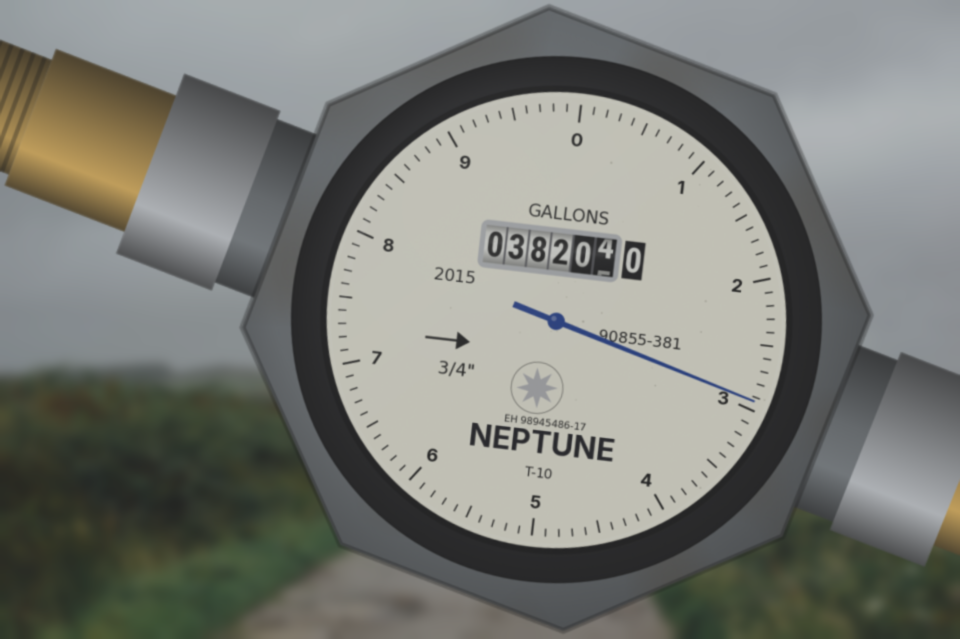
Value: 382042.9,gal
